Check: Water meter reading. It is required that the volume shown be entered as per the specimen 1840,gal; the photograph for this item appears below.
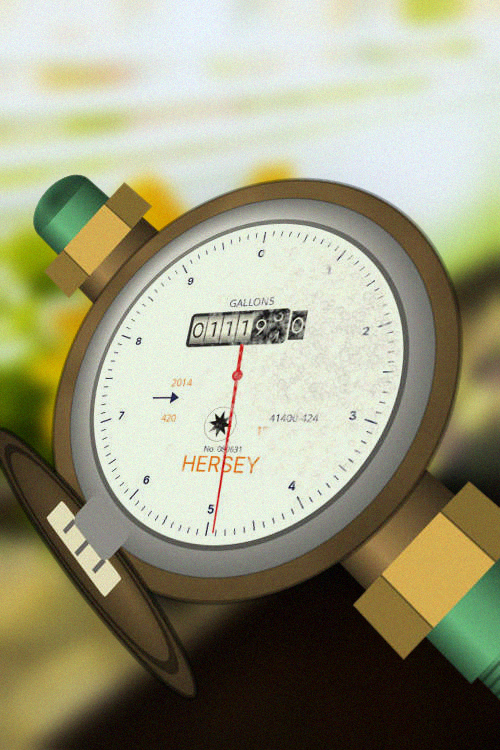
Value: 111934.9,gal
